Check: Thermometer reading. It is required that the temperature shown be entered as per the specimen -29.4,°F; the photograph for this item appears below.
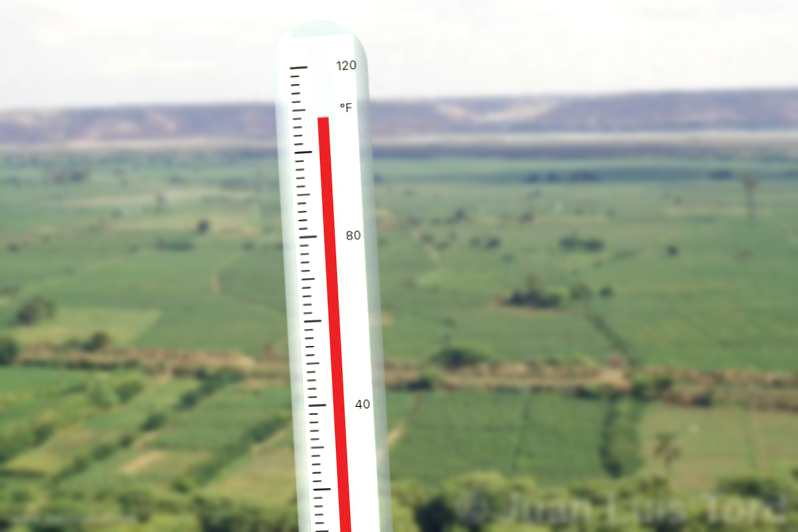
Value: 108,°F
